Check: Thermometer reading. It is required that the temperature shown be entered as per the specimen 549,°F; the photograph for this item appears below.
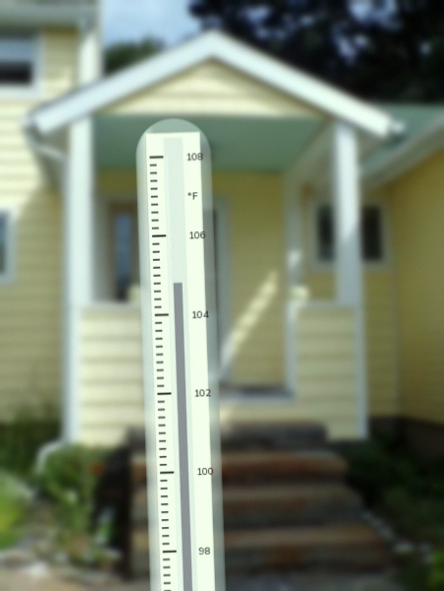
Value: 104.8,°F
